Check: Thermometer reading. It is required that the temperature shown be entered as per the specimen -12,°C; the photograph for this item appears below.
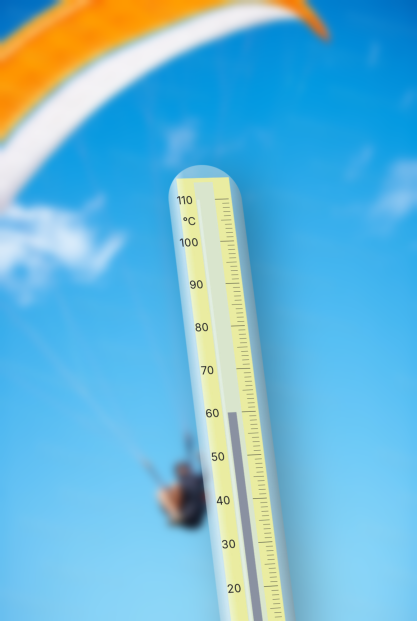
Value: 60,°C
